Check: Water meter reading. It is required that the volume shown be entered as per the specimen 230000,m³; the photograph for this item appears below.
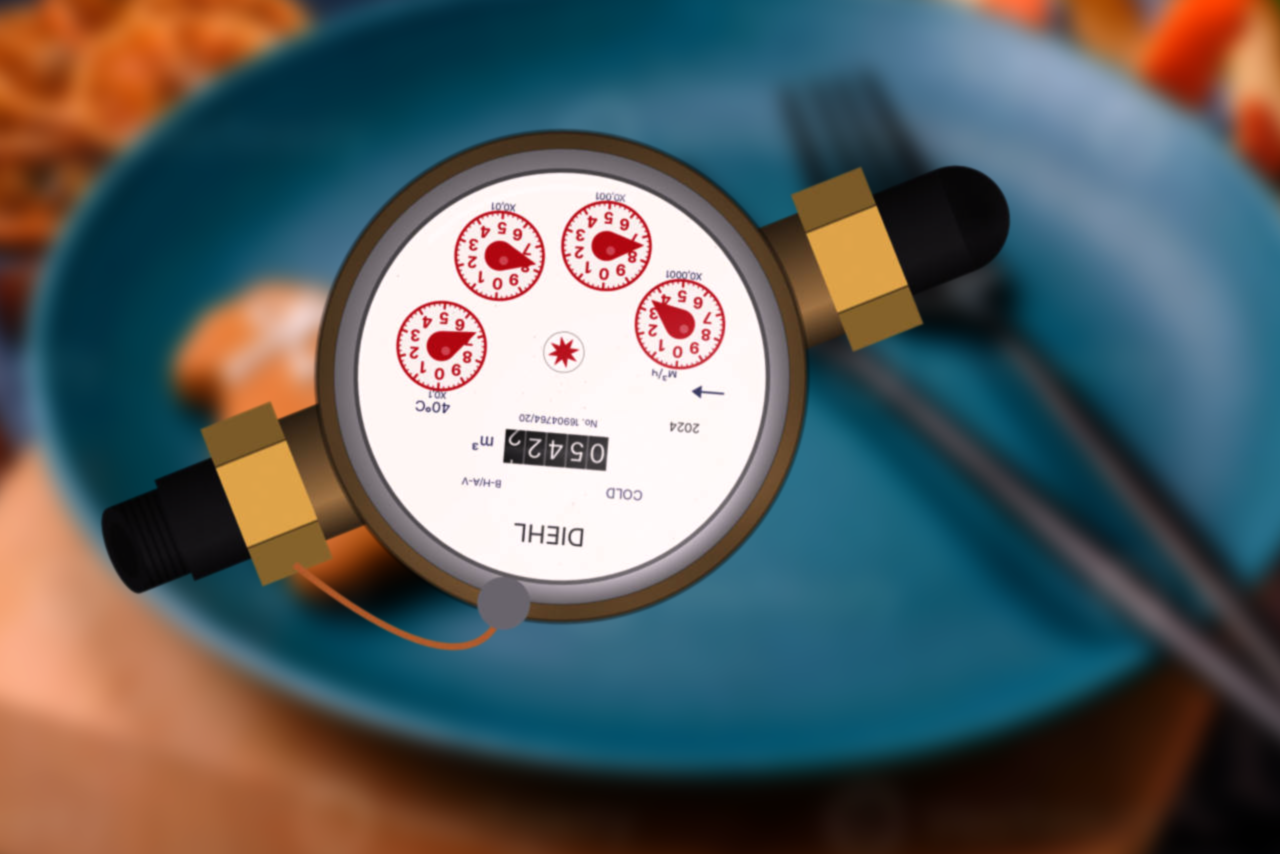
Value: 5421.6773,m³
